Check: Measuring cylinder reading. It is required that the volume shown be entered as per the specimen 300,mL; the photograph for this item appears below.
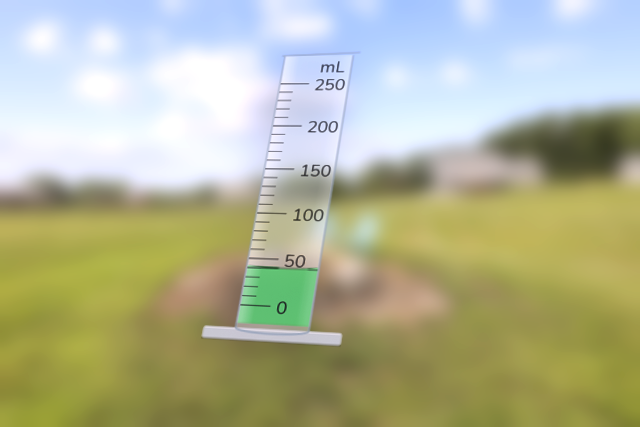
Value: 40,mL
